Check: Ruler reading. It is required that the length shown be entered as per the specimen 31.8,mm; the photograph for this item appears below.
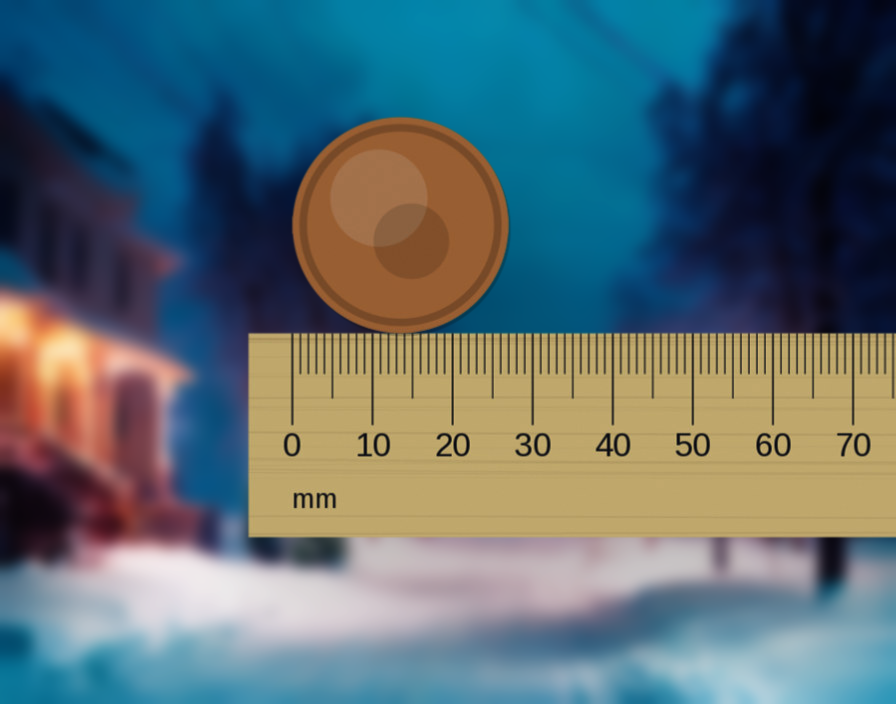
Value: 27,mm
